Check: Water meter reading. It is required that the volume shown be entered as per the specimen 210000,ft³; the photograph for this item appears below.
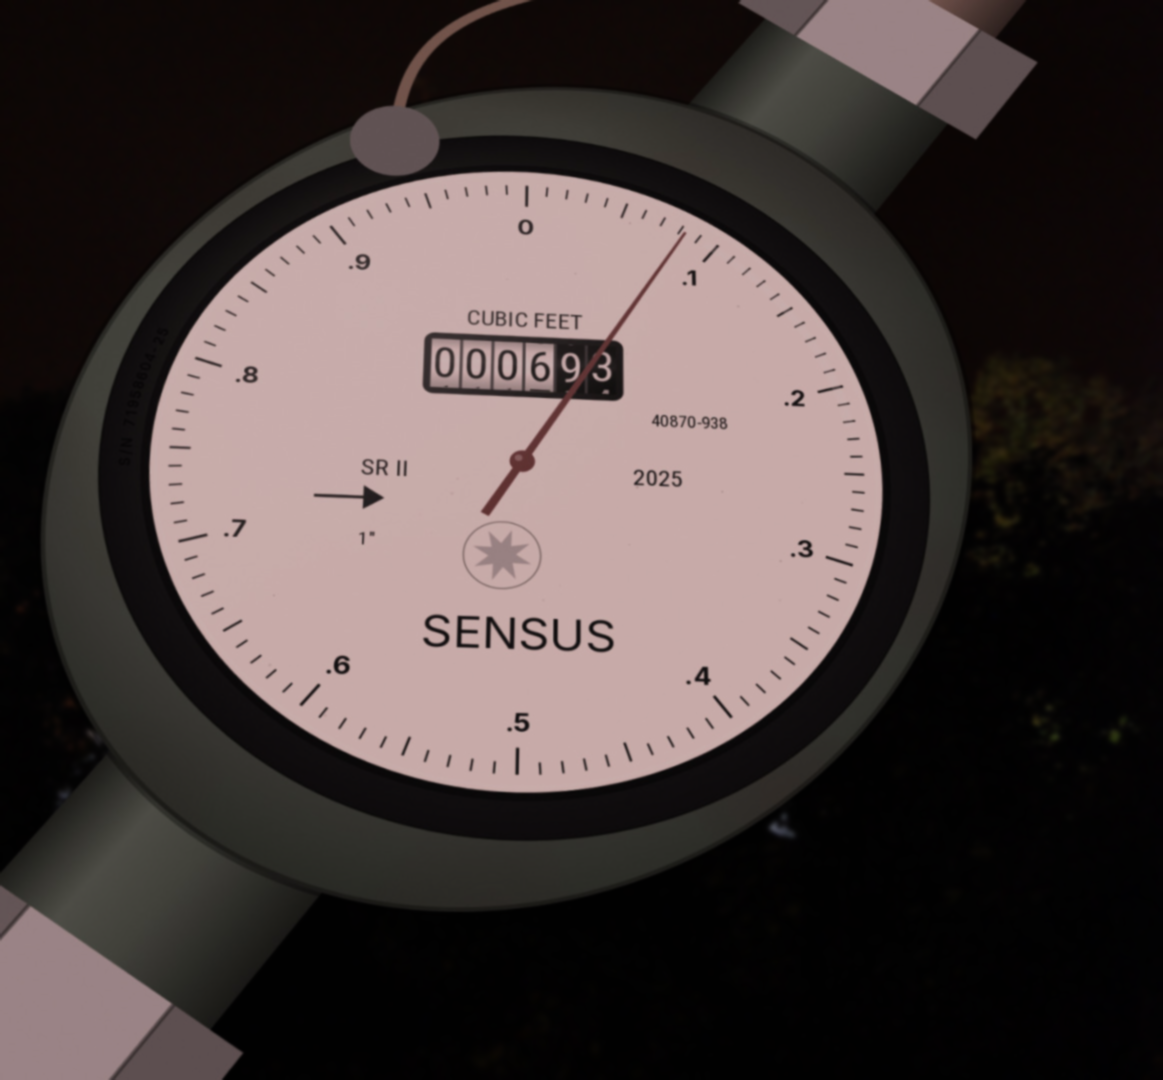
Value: 693.08,ft³
